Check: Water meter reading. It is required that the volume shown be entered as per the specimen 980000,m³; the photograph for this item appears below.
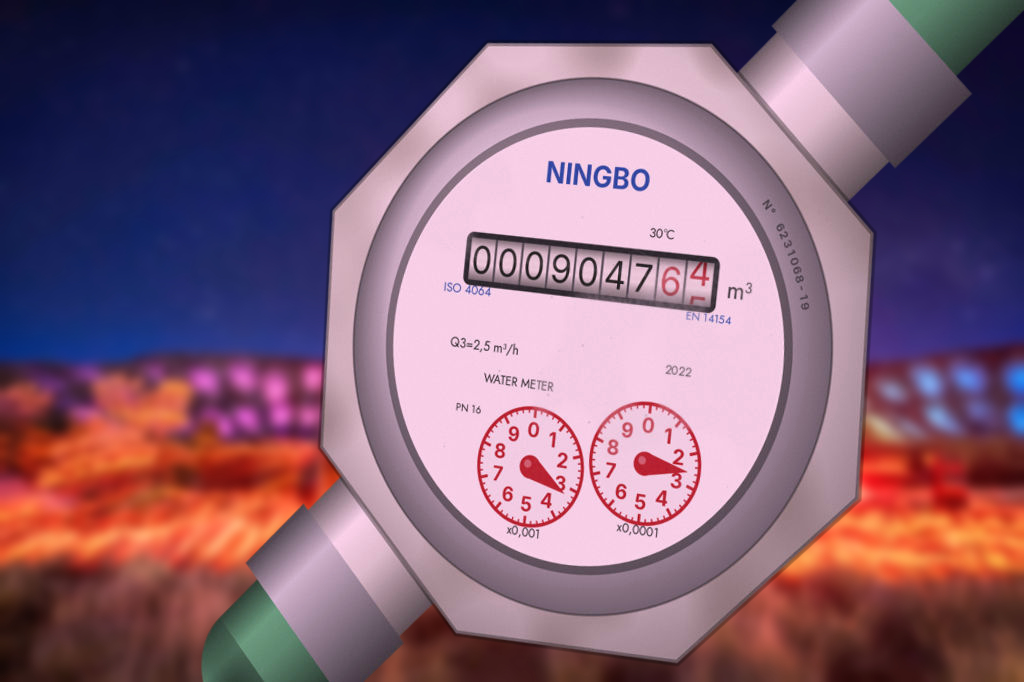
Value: 9047.6432,m³
